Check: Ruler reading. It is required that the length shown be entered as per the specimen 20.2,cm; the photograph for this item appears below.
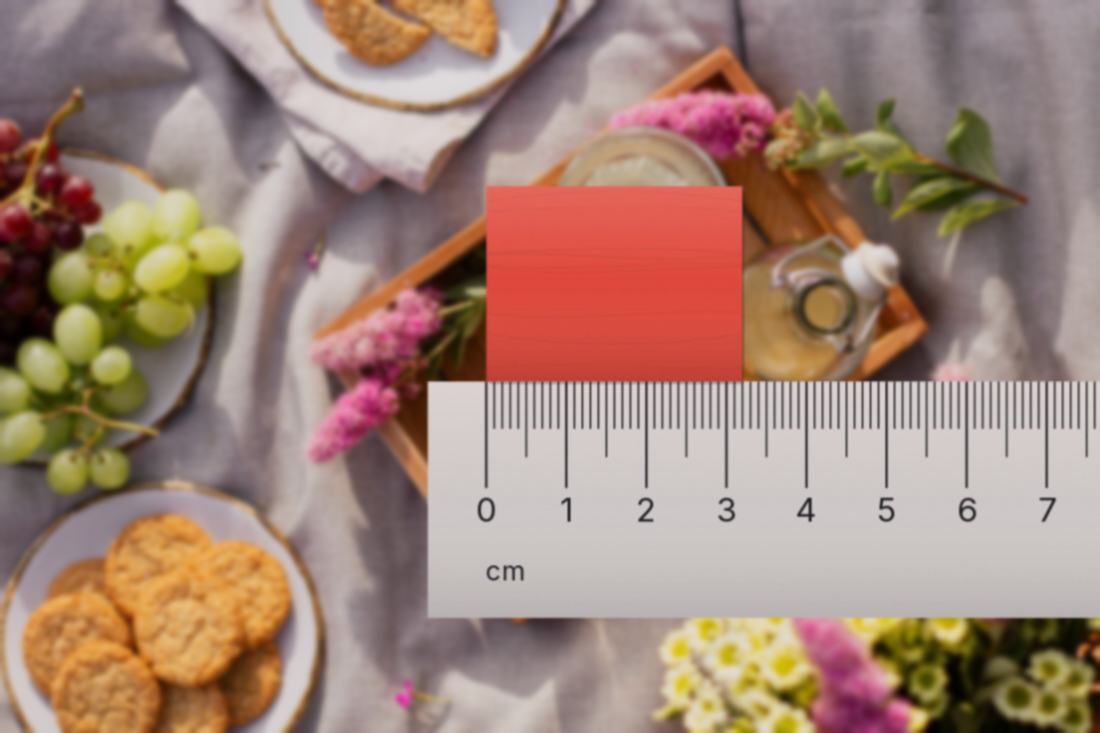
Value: 3.2,cm
